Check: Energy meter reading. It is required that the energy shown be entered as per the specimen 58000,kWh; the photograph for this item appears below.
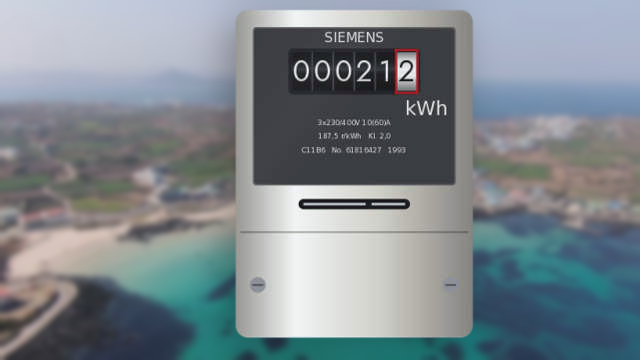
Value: 21.2,kWh
